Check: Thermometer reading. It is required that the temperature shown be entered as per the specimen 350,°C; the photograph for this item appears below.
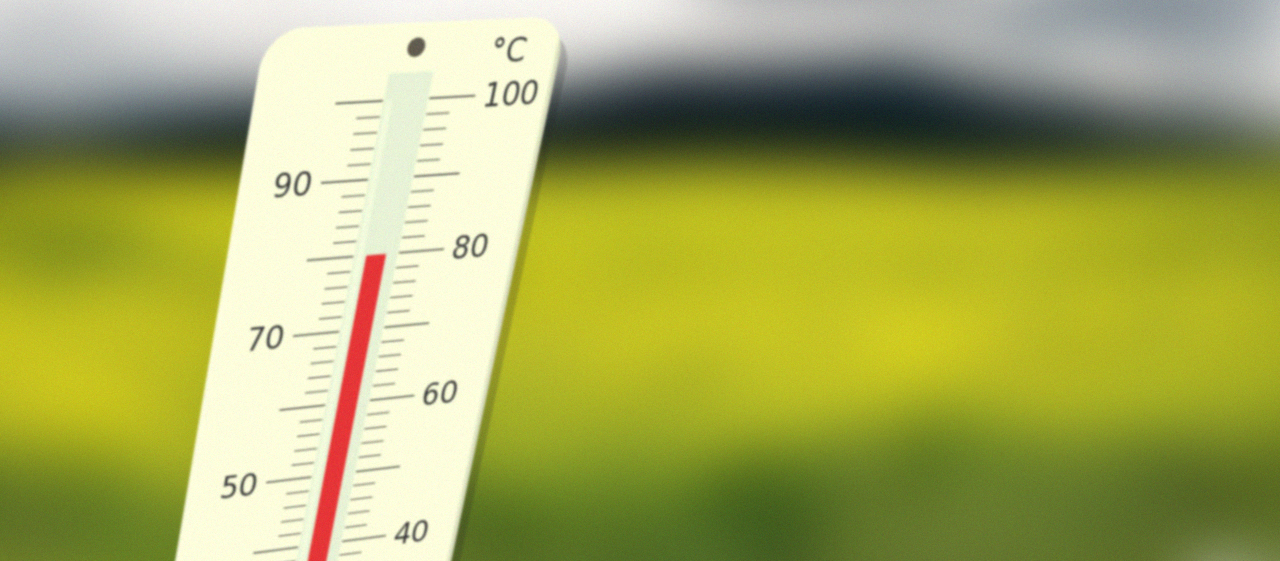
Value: 80,°C
